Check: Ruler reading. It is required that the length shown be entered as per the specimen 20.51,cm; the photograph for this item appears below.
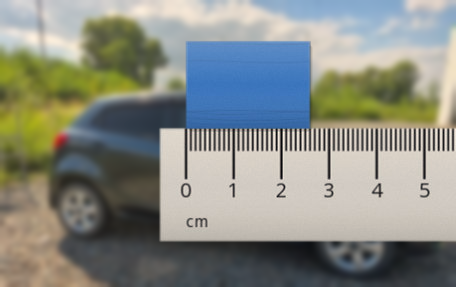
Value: 2.6,cm
